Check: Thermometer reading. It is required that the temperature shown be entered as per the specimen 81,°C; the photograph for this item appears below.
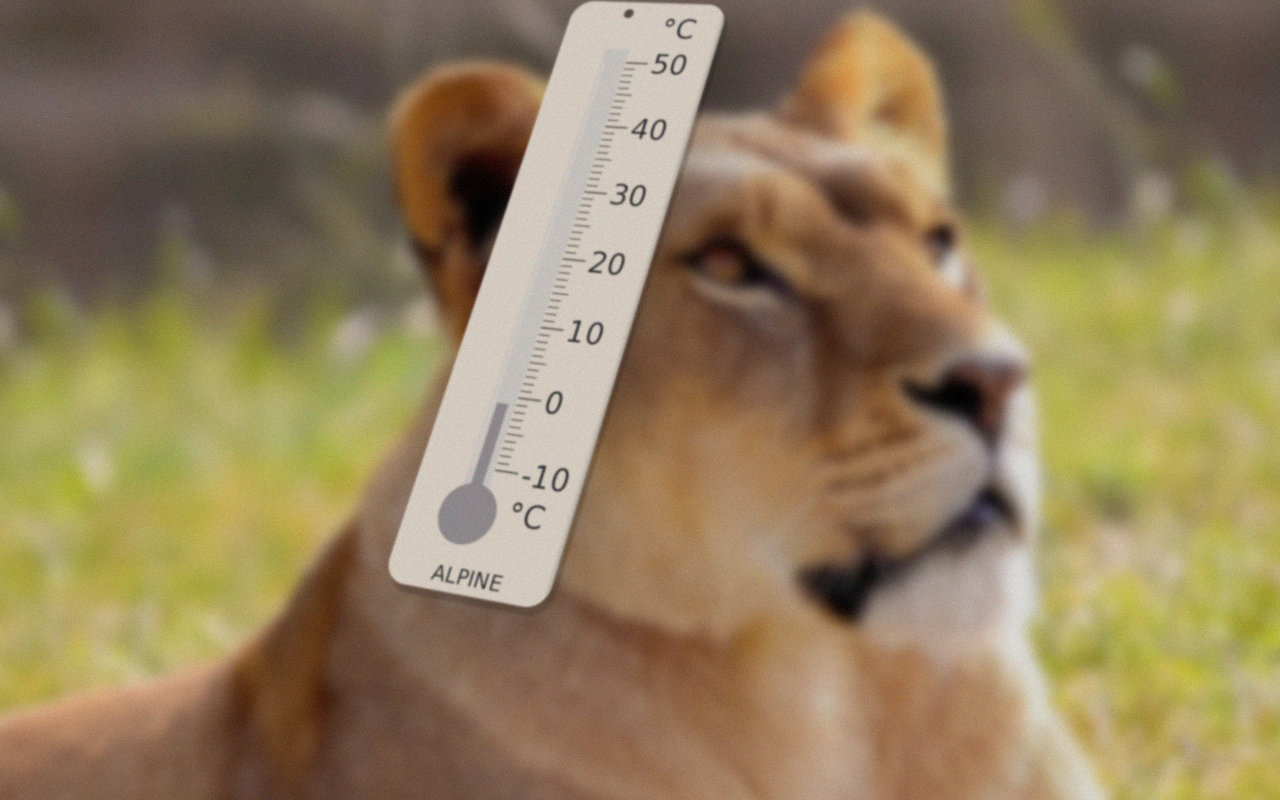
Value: -1,°C
